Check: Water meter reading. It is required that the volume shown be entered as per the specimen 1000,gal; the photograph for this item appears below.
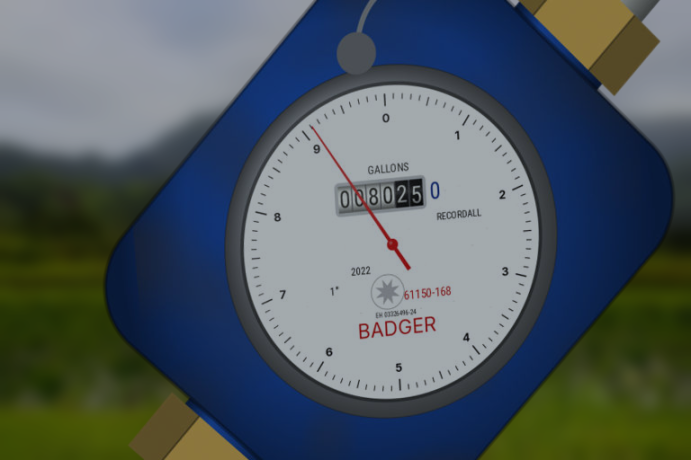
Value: 80249.1,gal
